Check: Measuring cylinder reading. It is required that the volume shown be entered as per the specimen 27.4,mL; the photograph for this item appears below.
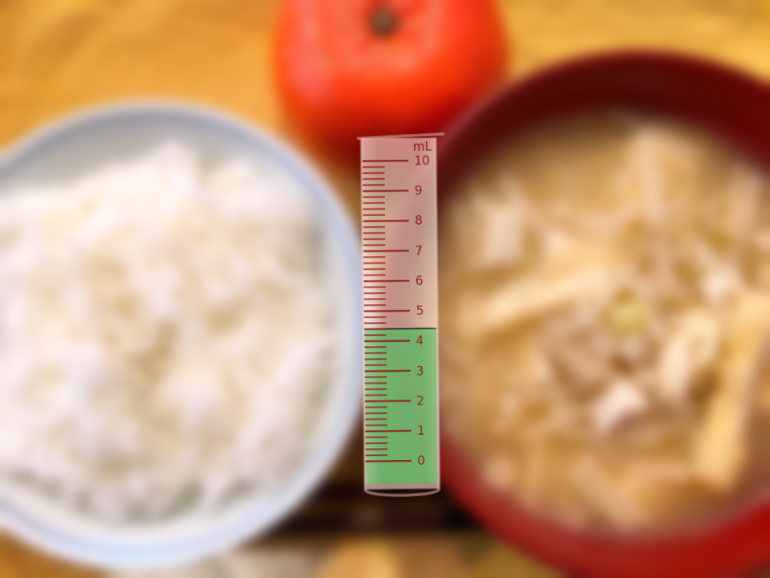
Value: 4.4,mL
